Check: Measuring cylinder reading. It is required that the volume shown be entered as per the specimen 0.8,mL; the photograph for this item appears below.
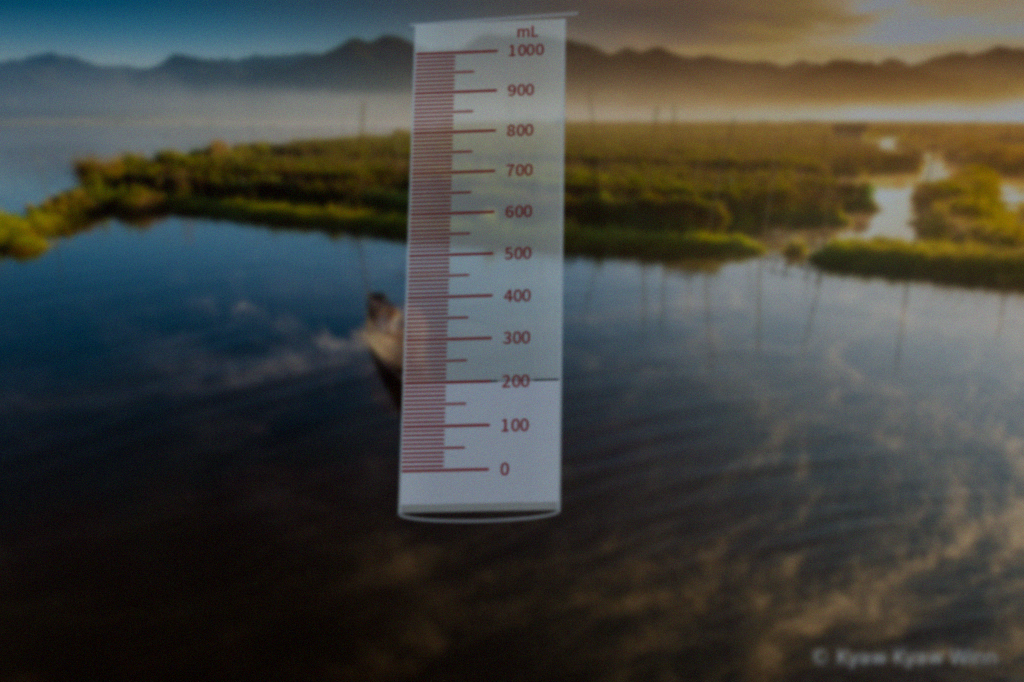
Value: 200,mL
